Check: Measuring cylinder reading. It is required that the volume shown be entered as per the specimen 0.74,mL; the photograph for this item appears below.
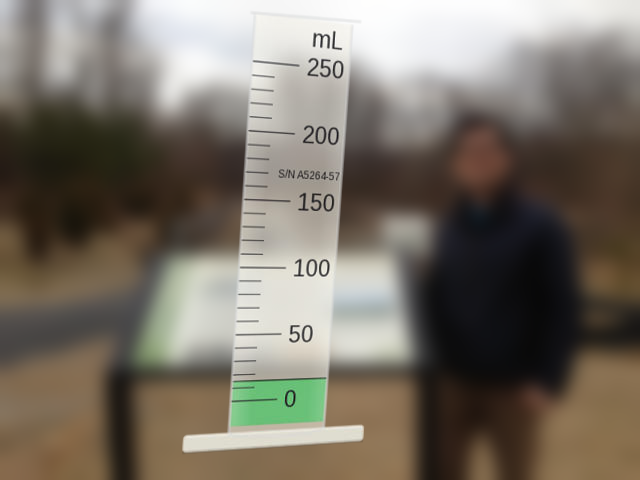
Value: 15,mL
